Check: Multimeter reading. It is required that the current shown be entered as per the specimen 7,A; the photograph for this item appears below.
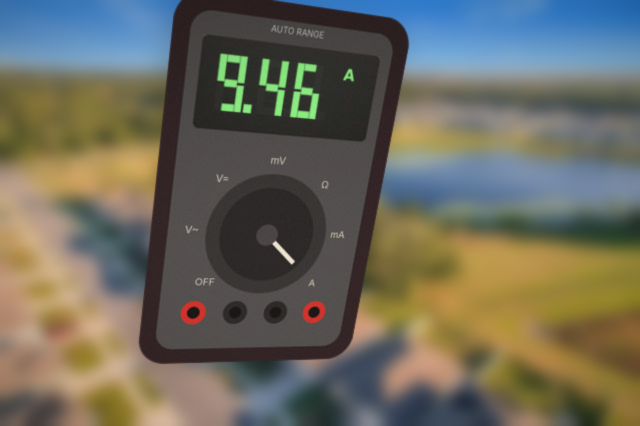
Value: 9.46,A
